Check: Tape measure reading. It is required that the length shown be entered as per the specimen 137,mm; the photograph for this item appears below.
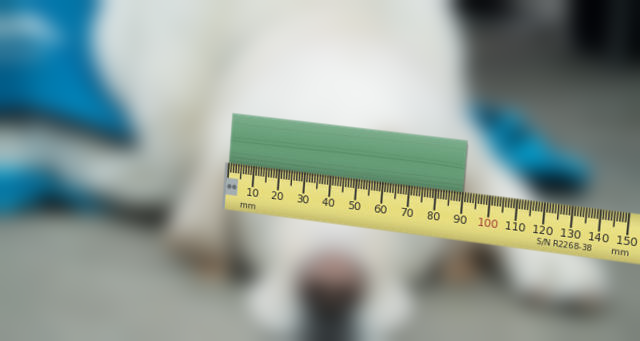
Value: 90,mm
